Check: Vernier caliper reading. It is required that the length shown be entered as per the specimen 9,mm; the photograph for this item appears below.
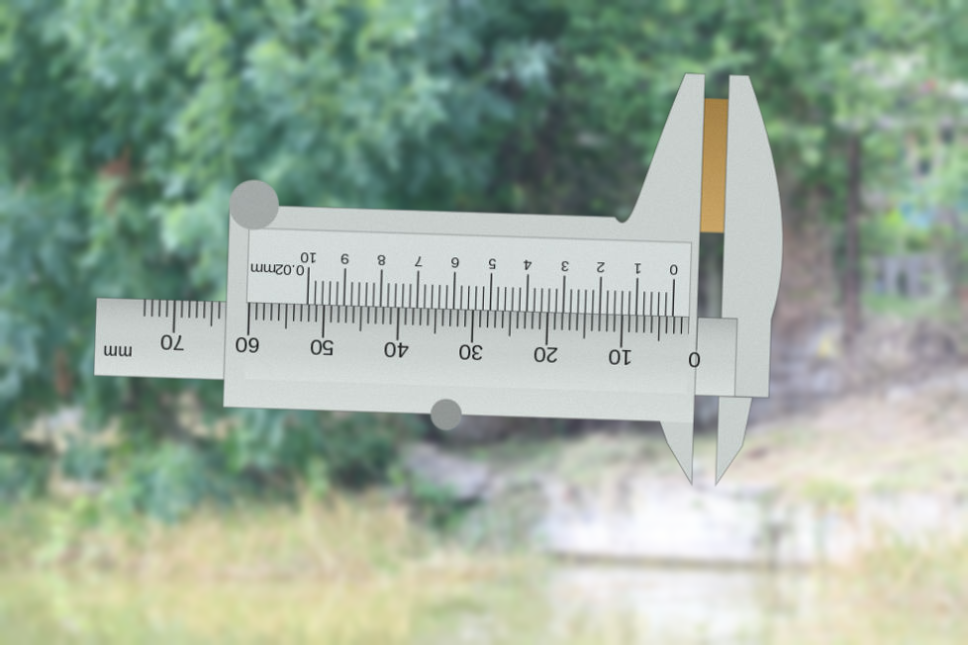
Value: 3.2,mm
